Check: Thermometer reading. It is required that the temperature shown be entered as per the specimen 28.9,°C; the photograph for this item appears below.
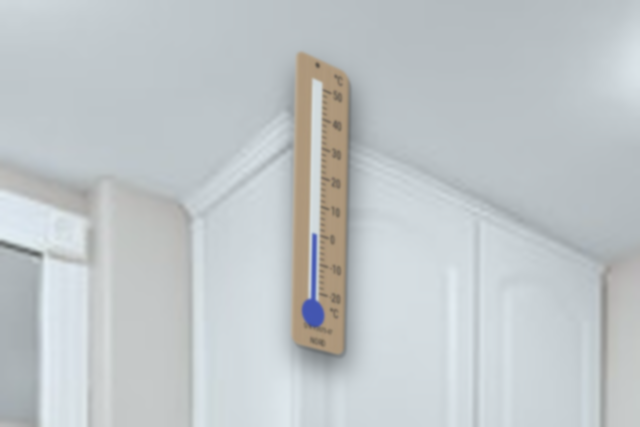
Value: 0,°C
